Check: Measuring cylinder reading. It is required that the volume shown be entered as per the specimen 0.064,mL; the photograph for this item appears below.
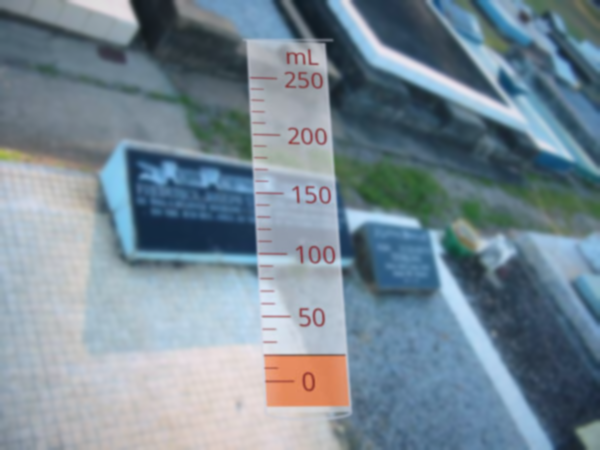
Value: 20,mL
